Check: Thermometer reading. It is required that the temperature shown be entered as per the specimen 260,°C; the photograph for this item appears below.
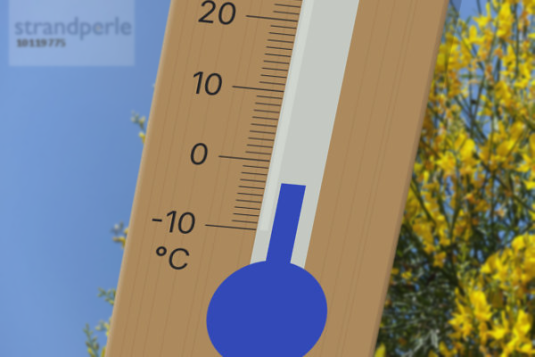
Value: -3,°C
